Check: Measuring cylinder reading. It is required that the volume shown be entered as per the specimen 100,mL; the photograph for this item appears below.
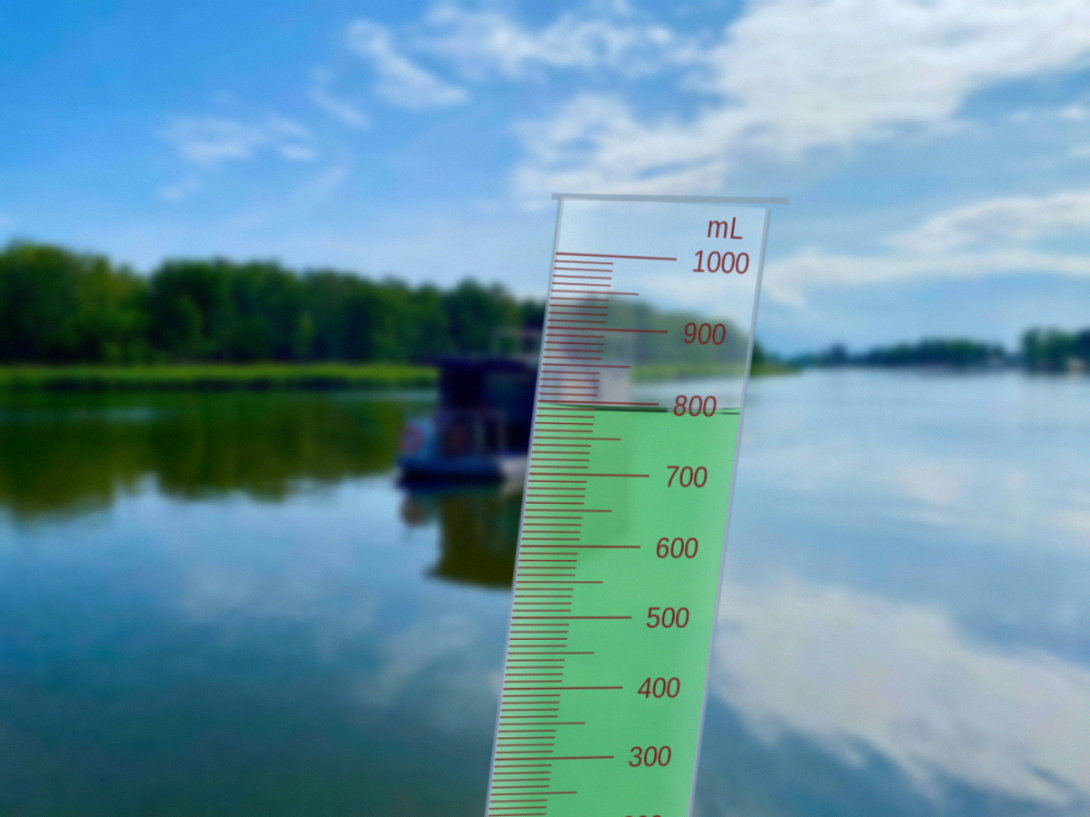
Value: 790,mL
